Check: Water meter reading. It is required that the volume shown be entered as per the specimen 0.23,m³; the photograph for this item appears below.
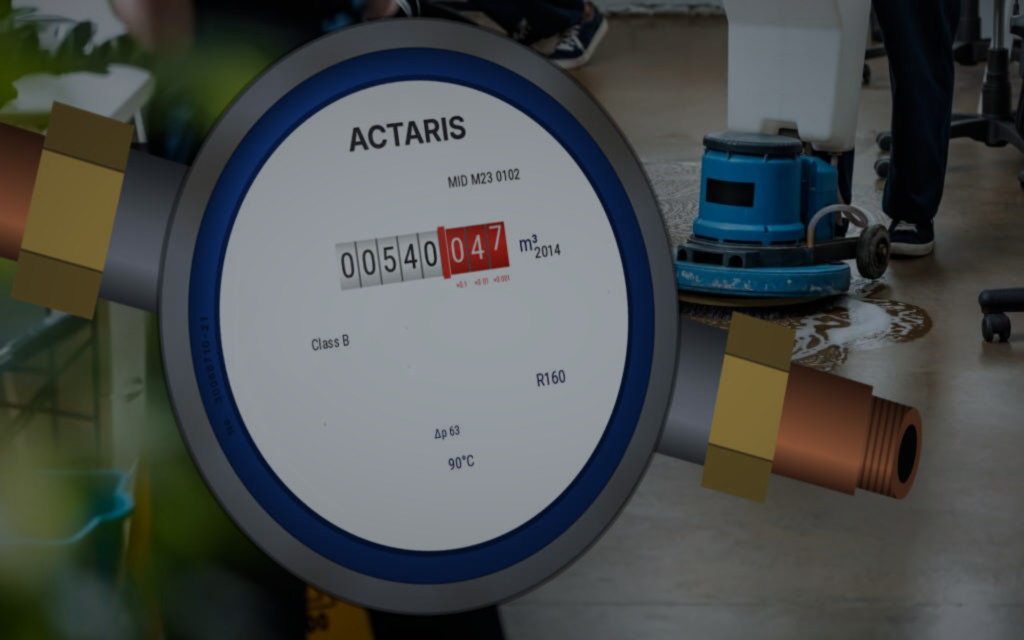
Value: 540.047,m³
